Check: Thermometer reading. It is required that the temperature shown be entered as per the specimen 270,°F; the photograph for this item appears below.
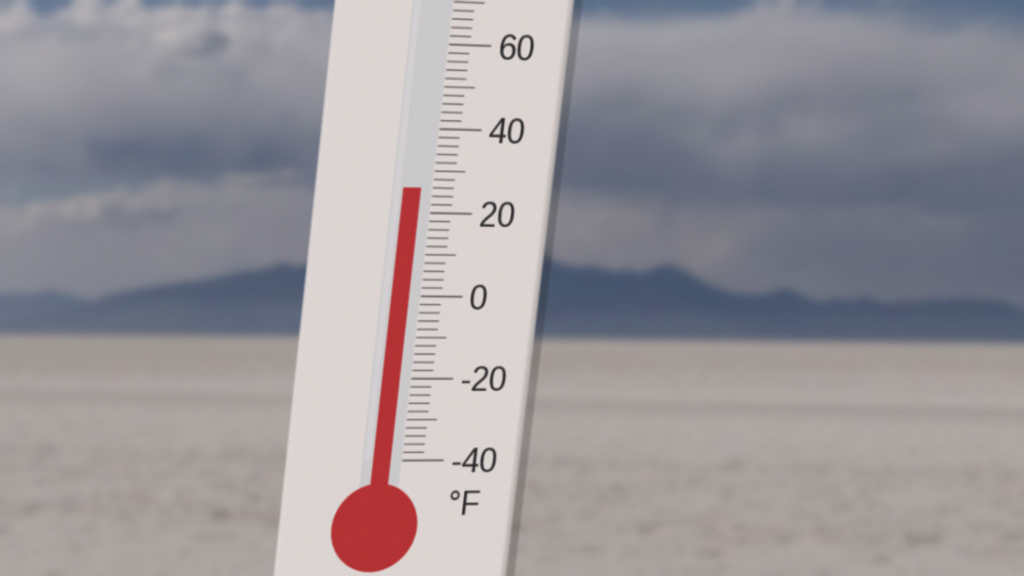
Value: 26,°F
